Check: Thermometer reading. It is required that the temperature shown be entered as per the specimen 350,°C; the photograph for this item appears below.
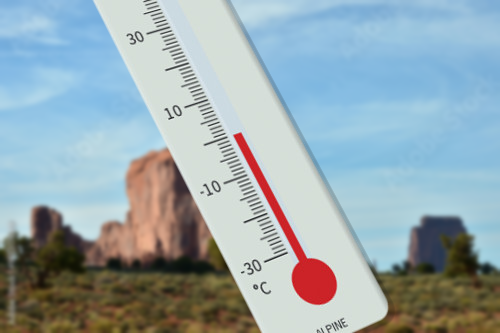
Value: 0,°C
